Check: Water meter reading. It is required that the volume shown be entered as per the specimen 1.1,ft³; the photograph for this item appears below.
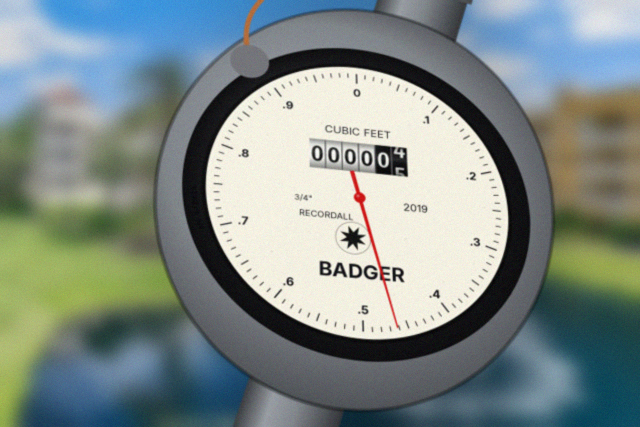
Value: 4.46,ft³
